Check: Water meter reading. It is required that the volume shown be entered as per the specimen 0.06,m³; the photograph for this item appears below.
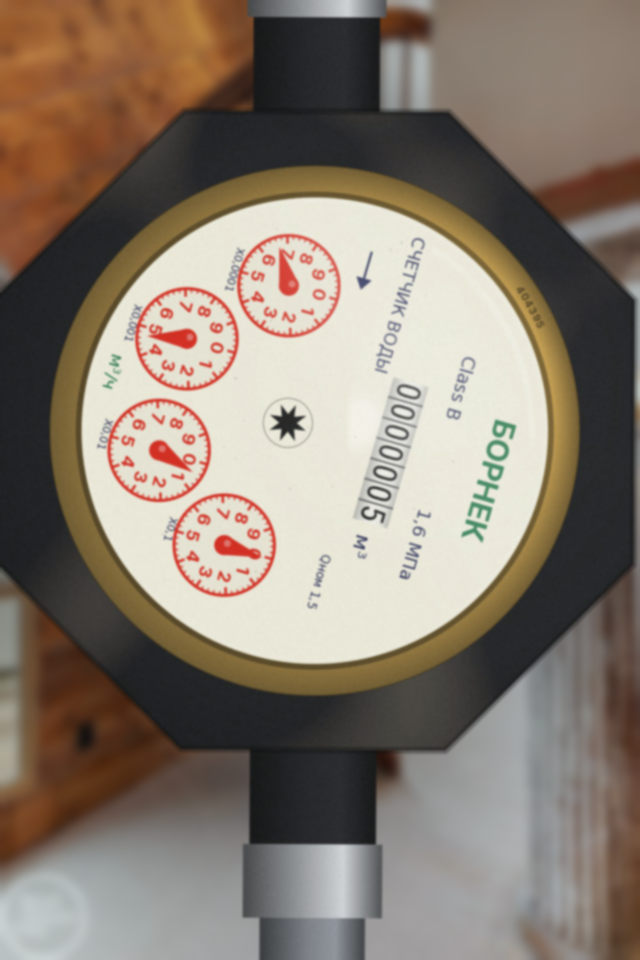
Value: 5.0046,m³
